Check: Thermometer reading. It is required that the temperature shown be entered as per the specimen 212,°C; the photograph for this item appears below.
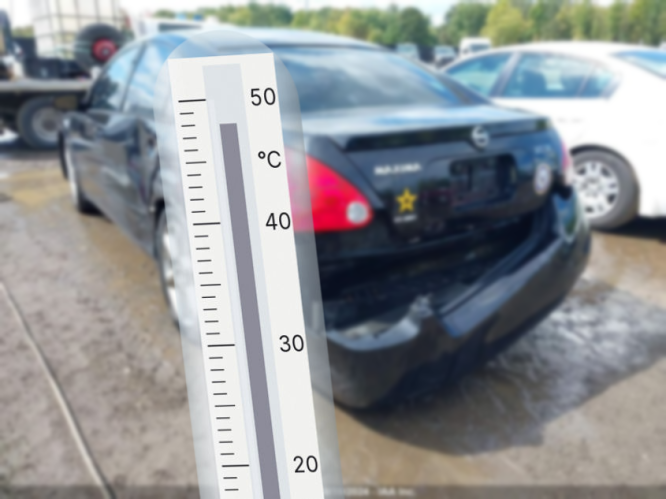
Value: 48,°C
